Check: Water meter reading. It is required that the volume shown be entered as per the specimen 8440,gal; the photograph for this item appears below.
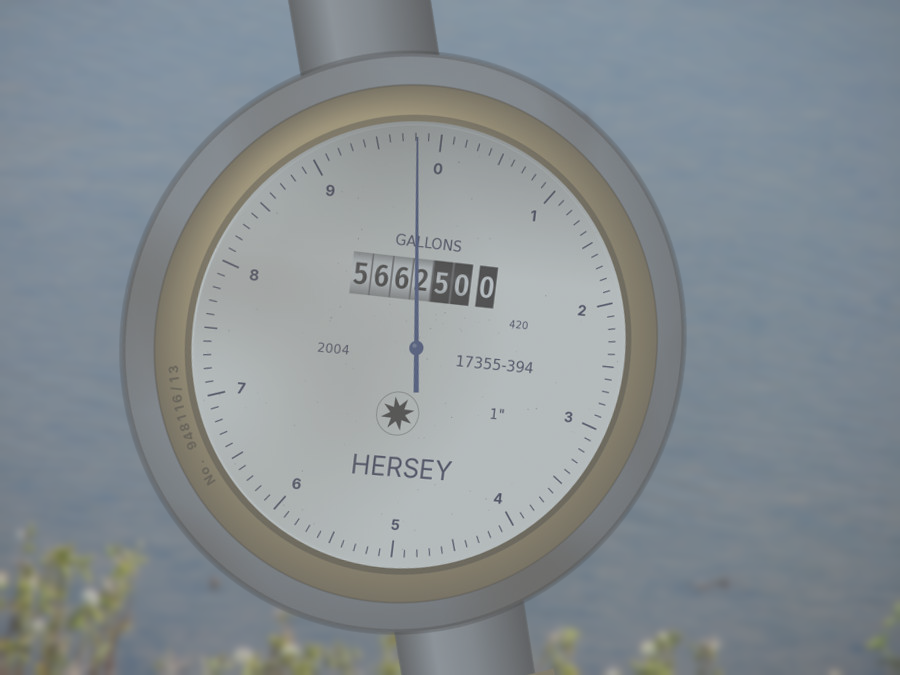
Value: 5662499.8,gal
